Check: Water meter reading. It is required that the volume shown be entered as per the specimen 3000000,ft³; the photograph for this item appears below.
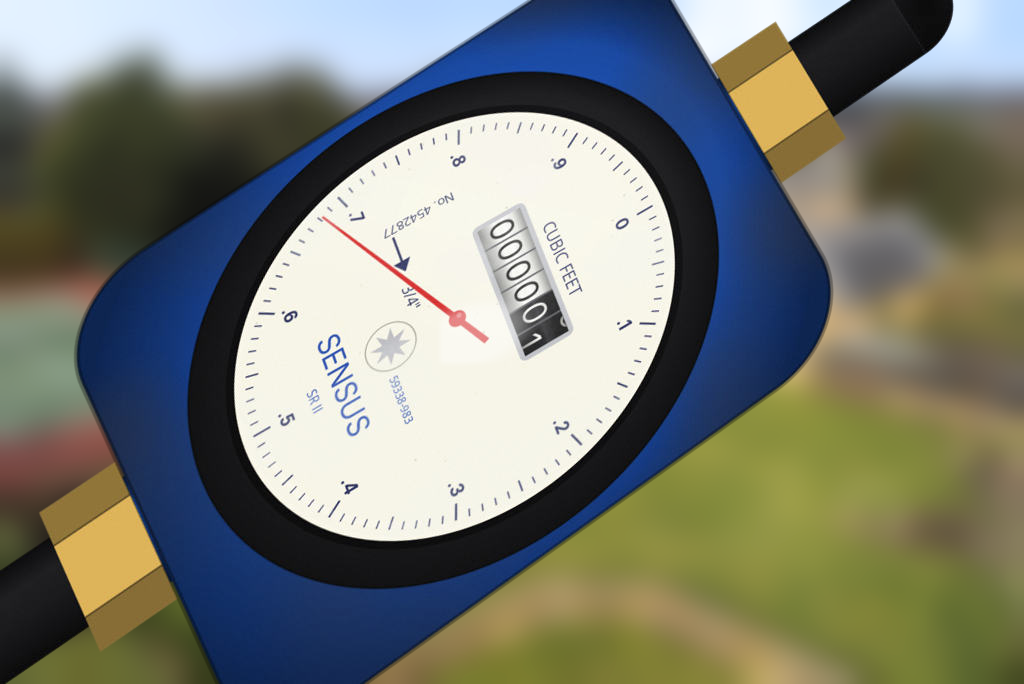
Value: 0.68,ft³
